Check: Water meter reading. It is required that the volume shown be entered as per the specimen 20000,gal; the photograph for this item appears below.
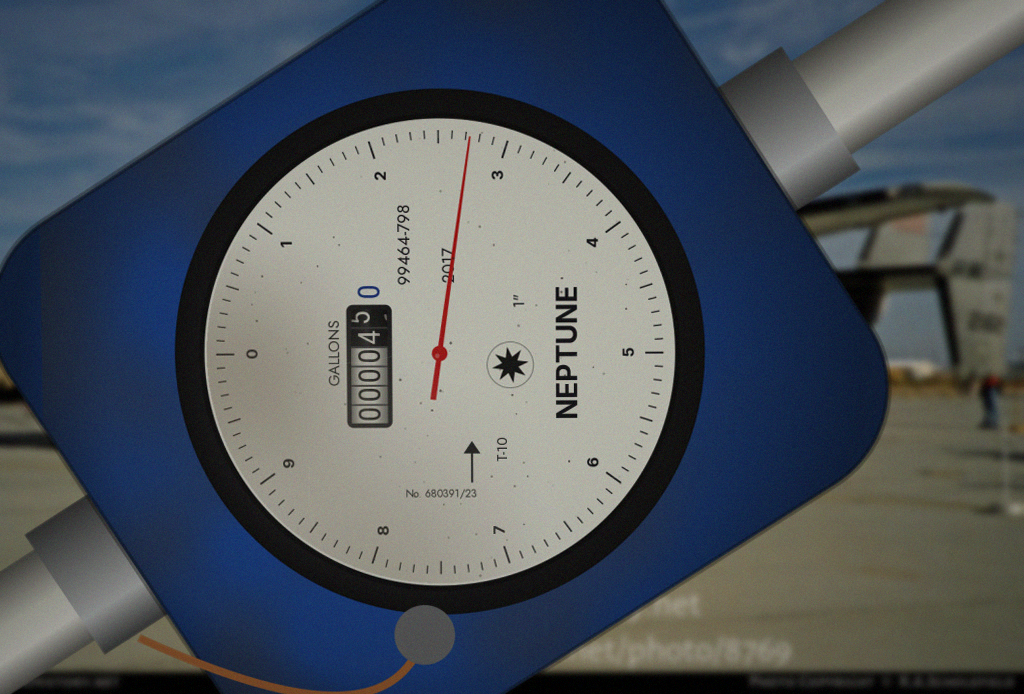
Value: 452.7,gal
